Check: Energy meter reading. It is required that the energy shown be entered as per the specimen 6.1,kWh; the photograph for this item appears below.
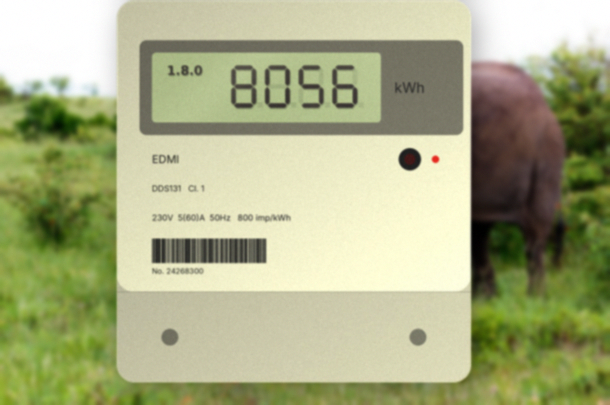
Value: 8056,kWh
